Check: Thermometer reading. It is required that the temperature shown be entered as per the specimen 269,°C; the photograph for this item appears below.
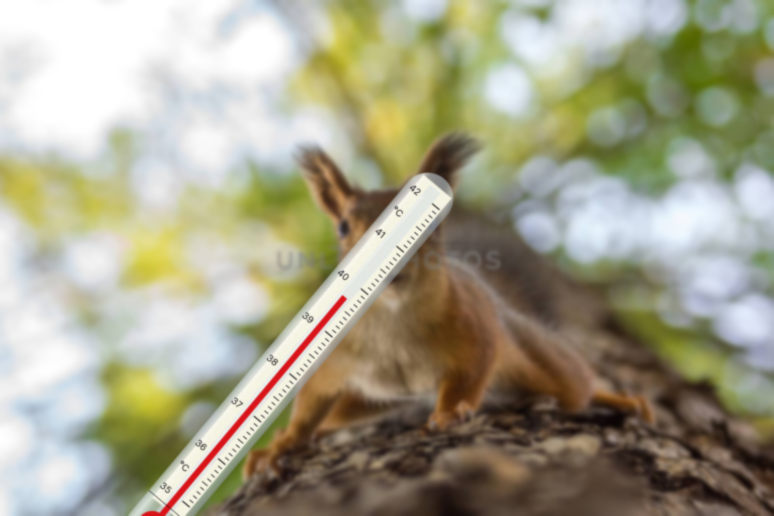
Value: 39.7,°C
